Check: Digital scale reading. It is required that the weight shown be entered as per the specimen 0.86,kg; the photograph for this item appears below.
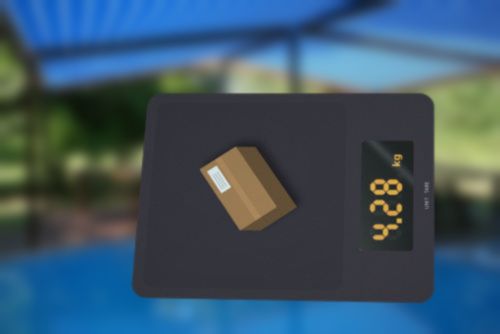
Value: 4.28,kg
